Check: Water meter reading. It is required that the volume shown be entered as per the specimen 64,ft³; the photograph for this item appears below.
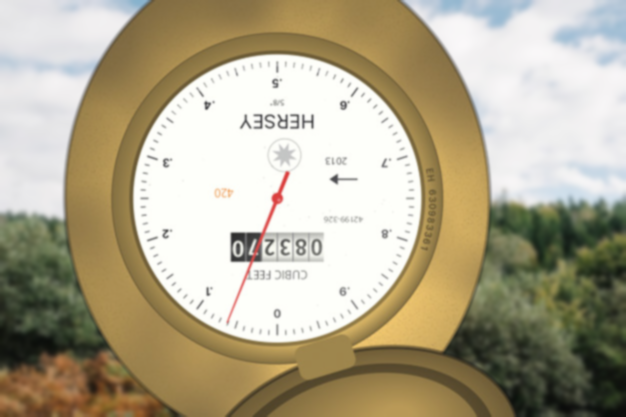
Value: 83270.06,ft³
